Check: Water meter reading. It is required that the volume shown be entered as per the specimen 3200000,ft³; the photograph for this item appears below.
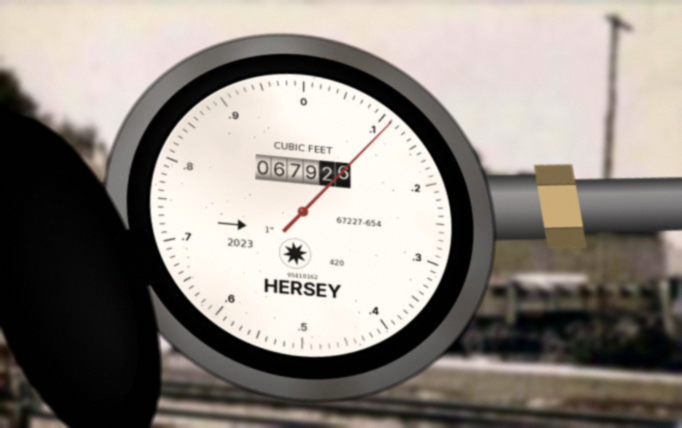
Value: 67926.11,ft³
